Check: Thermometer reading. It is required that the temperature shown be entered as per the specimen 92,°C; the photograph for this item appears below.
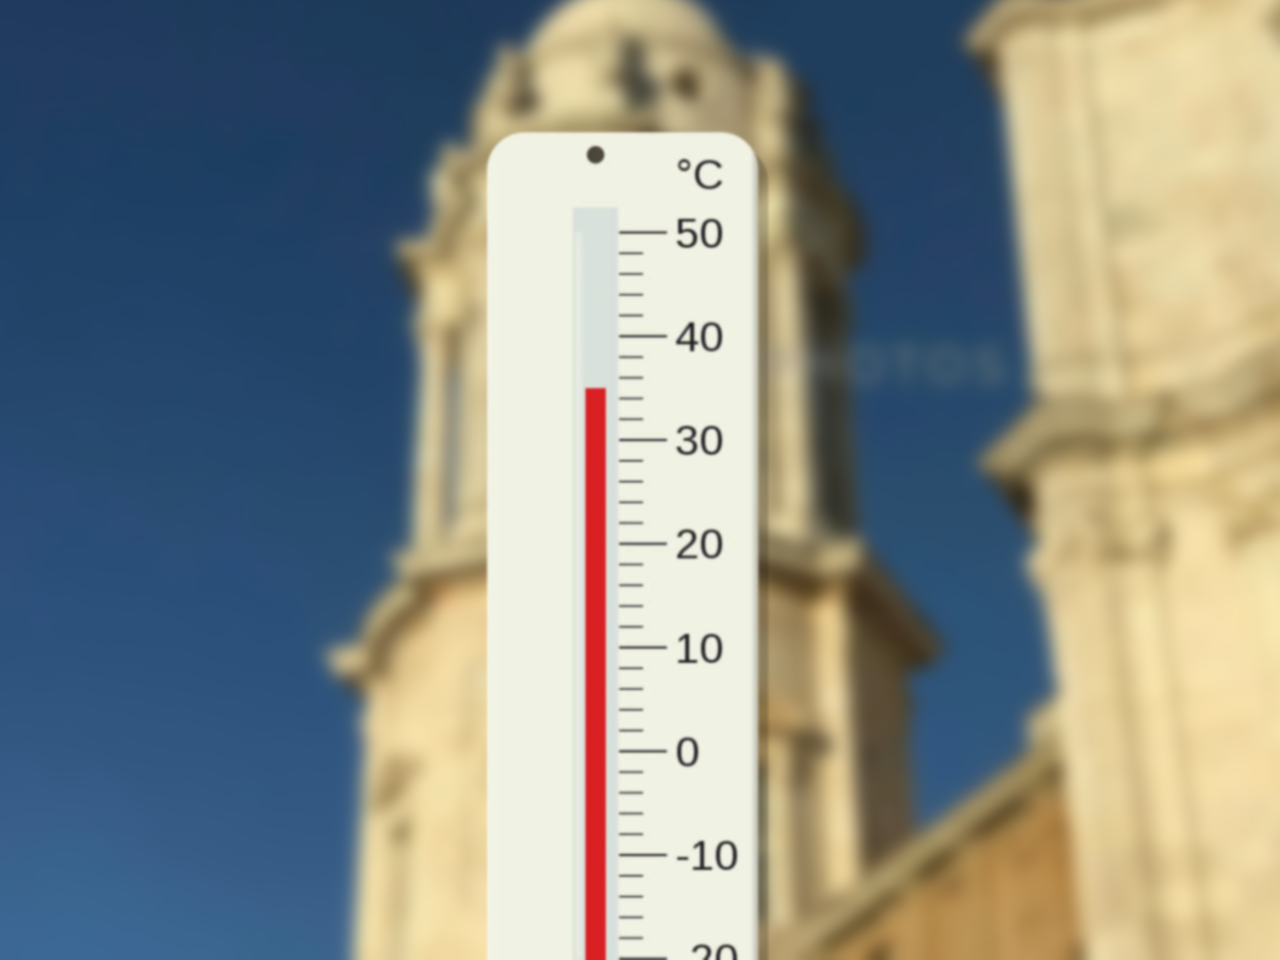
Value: 35,°C
